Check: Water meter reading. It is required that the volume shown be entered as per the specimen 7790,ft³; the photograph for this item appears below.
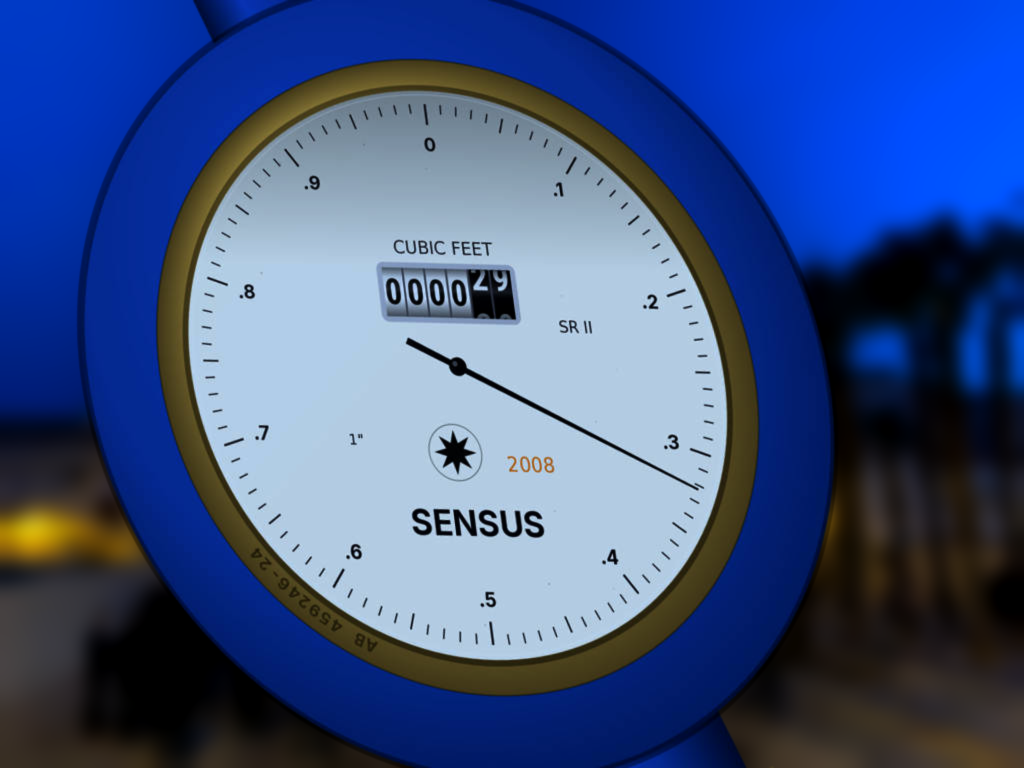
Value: 29.32,ft³
